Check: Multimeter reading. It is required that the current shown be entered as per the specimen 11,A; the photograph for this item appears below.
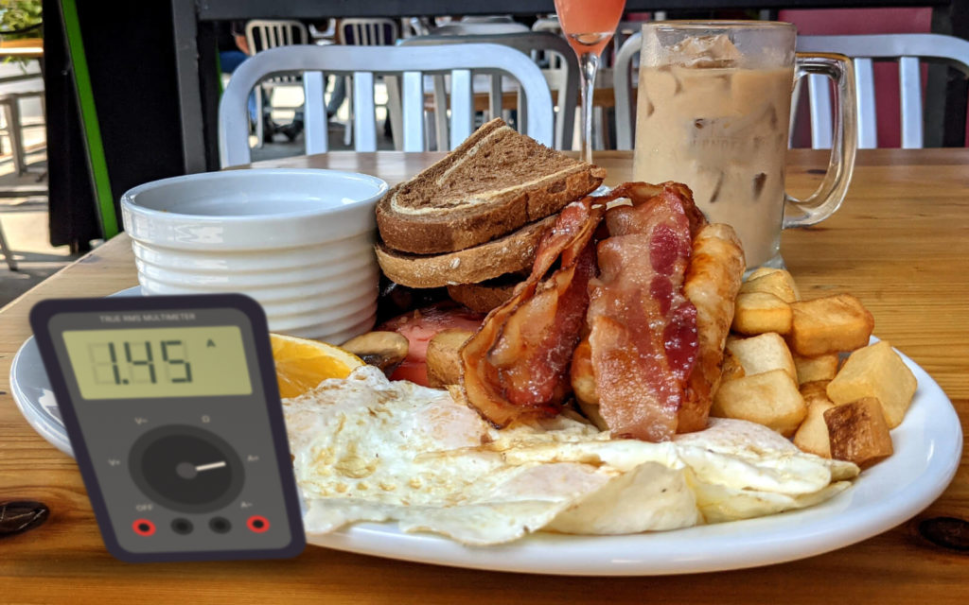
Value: 1.45,A
